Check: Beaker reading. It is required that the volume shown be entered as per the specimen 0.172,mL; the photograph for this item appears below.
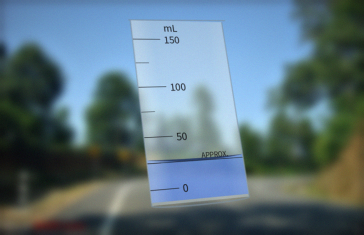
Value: 25,mL
